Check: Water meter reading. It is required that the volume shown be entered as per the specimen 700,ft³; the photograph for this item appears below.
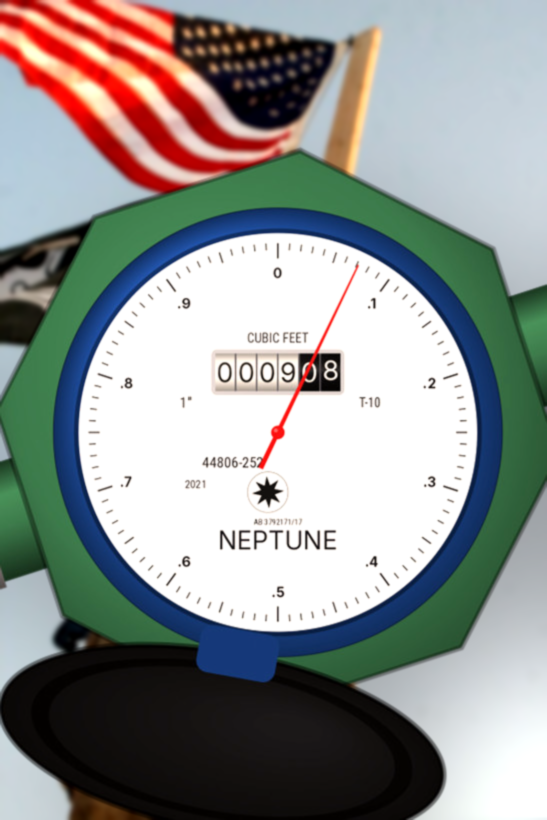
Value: 908.07,ft³
